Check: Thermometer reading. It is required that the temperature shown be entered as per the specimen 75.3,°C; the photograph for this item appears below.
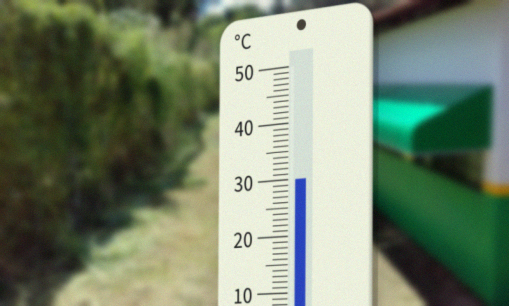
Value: 30,°C
